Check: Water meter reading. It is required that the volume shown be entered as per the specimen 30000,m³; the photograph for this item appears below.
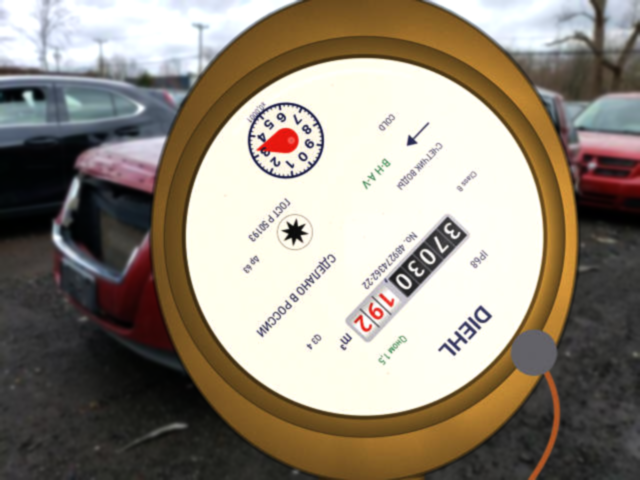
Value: 37030.1923,m³
